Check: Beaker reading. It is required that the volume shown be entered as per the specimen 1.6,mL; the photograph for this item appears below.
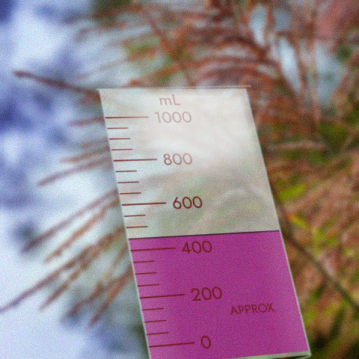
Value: 450,mL
